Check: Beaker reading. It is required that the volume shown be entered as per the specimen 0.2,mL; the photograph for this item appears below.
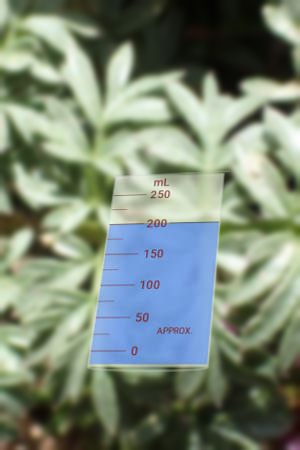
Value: 200,mL
